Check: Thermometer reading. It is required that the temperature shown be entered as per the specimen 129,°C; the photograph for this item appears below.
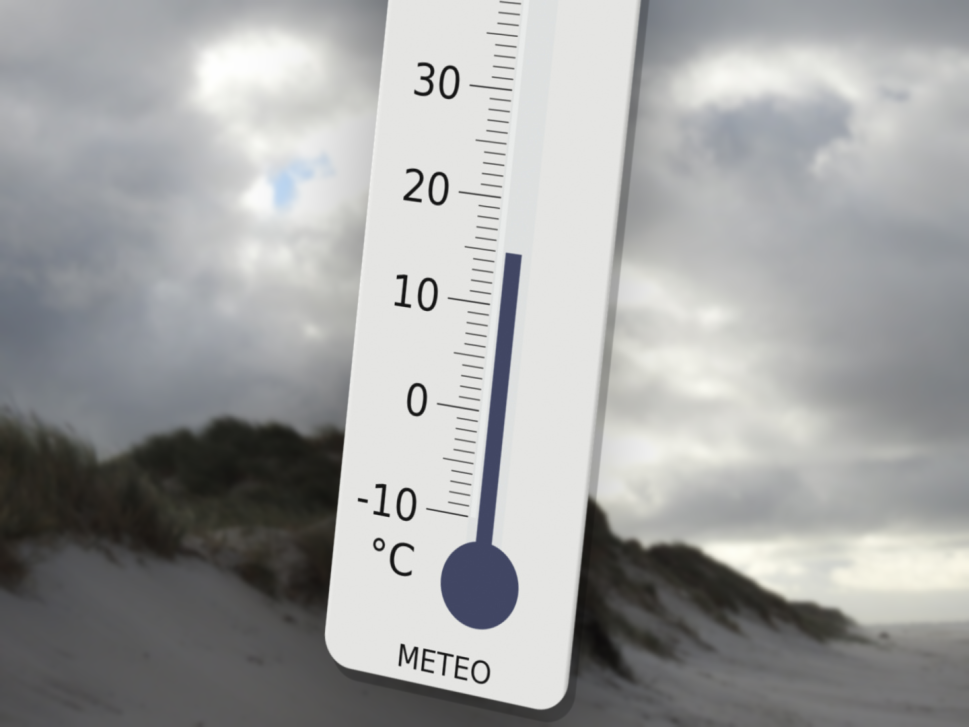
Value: 15,°C
